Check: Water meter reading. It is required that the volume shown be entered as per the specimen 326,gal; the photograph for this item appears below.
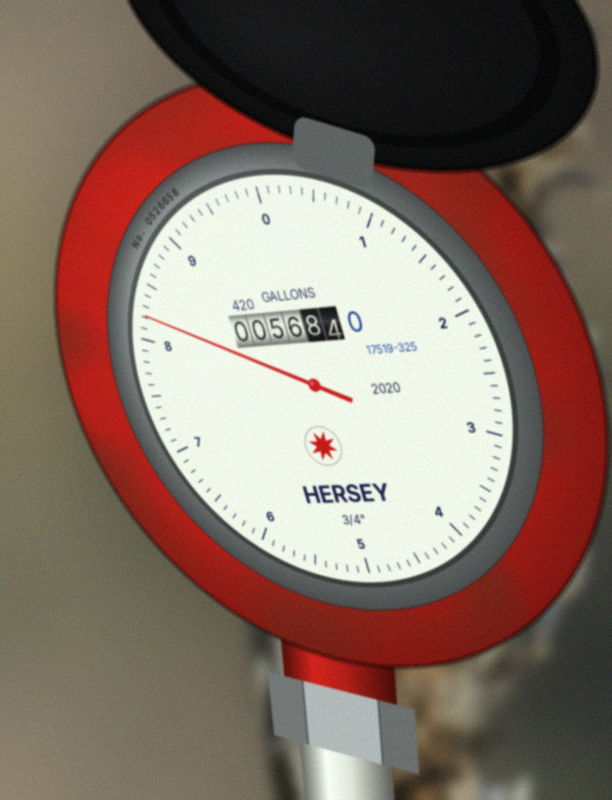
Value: 56838.2,gal
